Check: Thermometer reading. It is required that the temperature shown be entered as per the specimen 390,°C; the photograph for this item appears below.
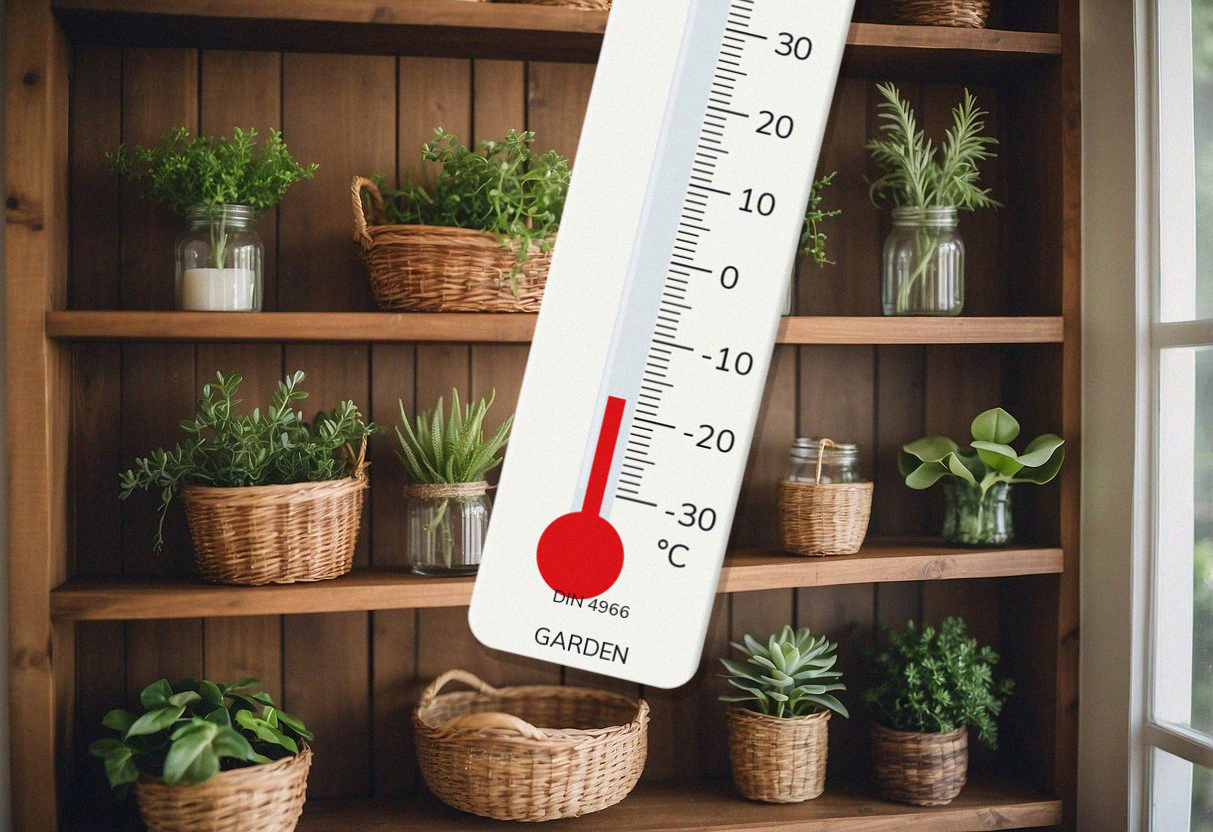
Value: -18,°C
